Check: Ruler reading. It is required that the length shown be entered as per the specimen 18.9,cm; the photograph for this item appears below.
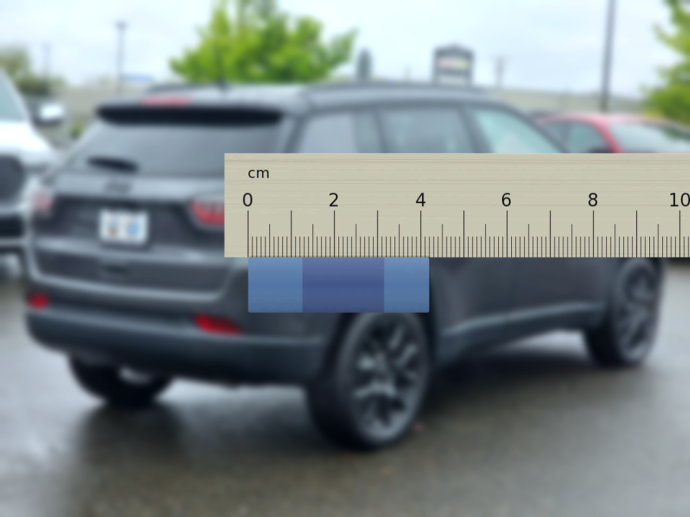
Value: 4.2,cm
